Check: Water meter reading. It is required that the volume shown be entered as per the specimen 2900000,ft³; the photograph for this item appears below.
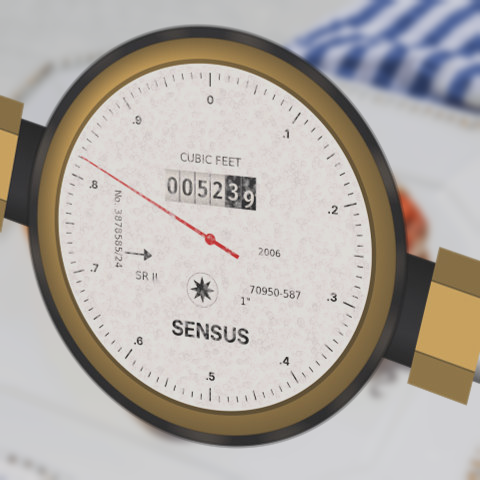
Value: 5238.82,ft³
